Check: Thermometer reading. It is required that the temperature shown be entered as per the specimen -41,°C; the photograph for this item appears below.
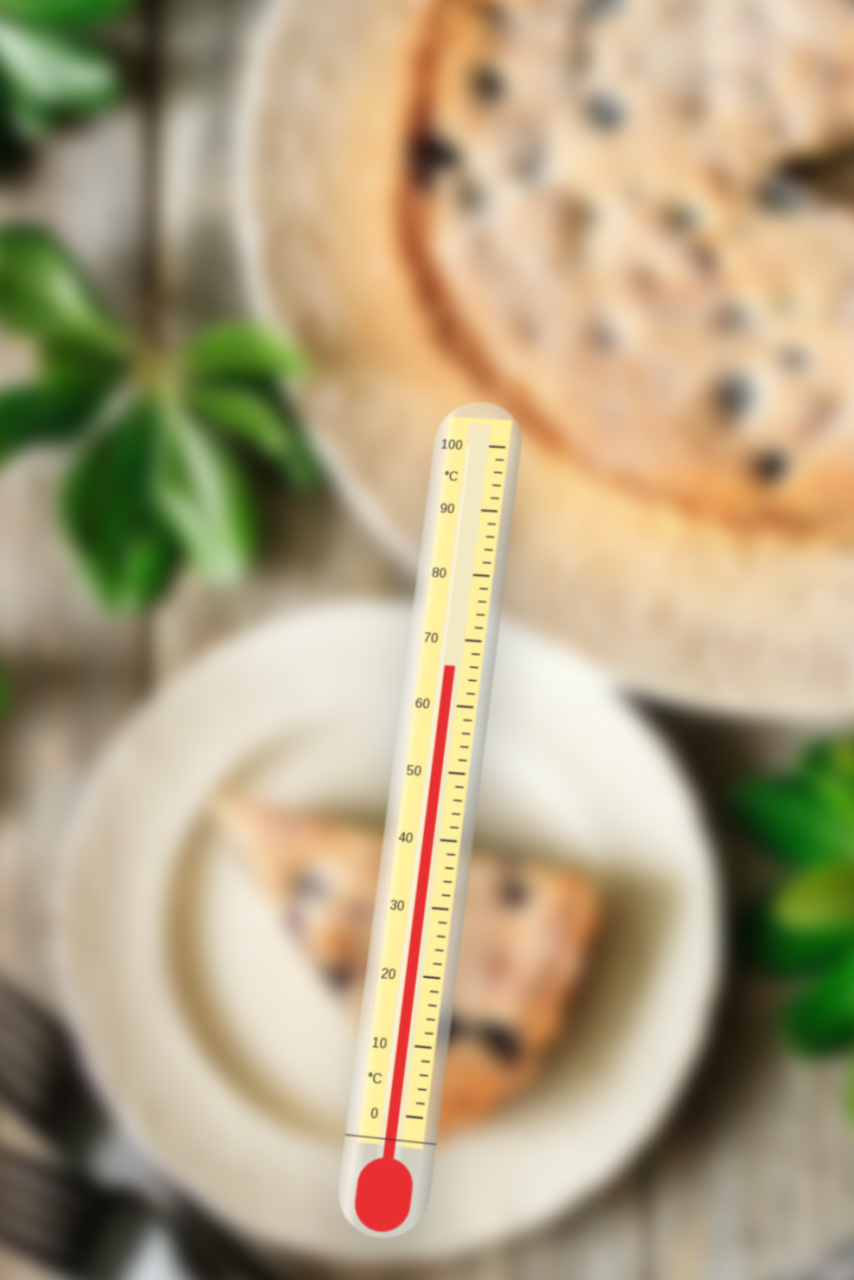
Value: 66,°C
